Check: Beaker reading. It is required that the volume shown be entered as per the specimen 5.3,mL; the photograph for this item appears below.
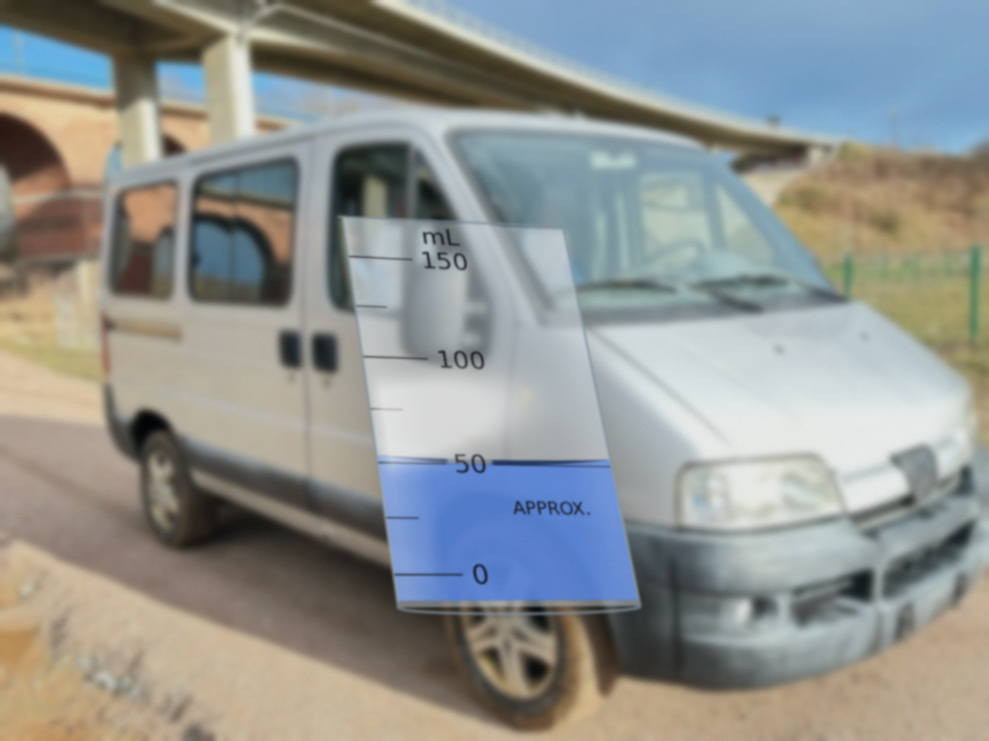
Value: 50,mL
